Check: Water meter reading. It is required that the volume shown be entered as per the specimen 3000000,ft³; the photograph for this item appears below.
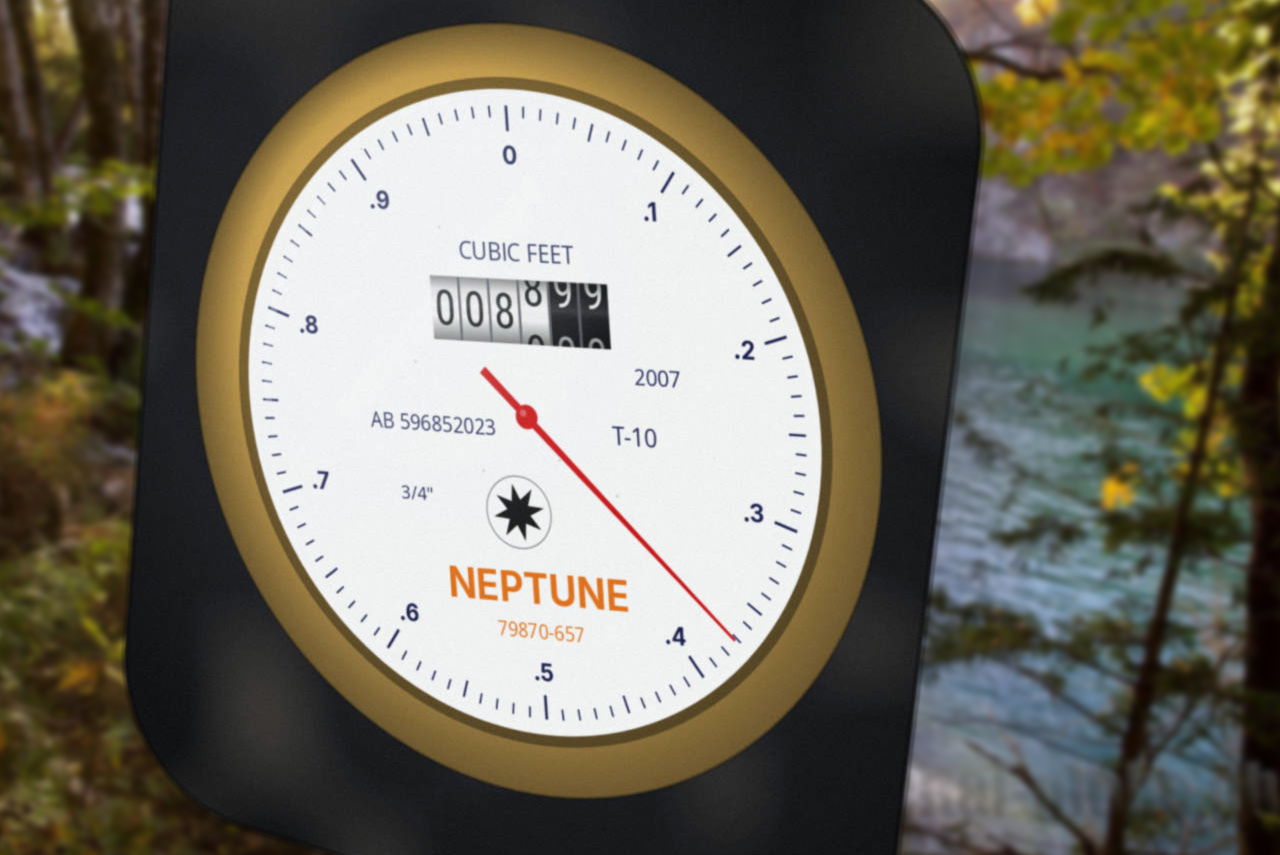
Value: 8899.37,ft³
